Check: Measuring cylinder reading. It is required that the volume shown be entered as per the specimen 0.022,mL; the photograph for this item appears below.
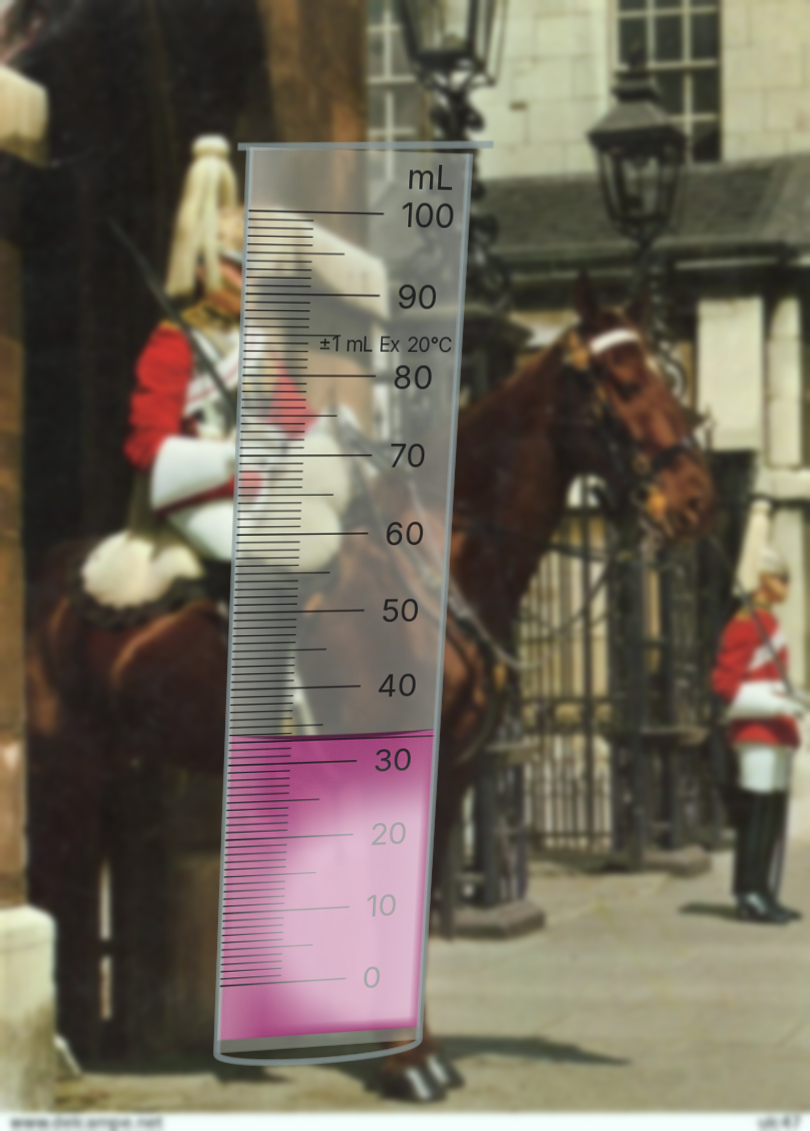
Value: 33,mL
